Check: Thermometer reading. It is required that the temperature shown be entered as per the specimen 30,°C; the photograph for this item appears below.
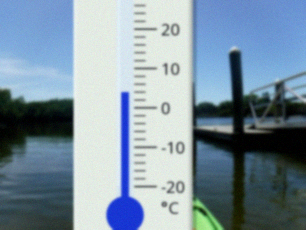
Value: 4,°C
